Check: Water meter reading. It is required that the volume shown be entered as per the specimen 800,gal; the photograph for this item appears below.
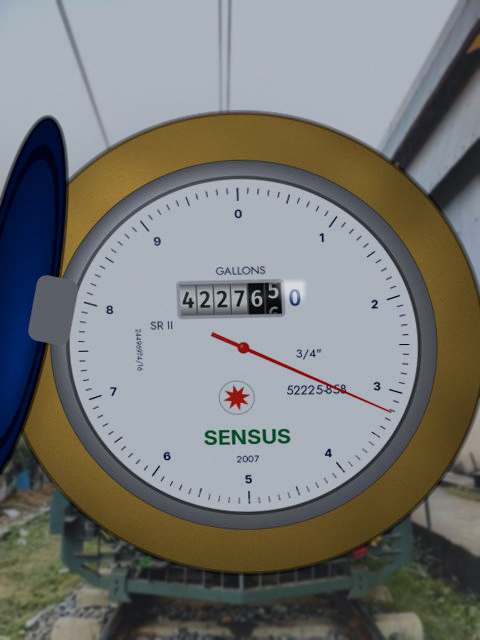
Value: 4227653.2,gal
